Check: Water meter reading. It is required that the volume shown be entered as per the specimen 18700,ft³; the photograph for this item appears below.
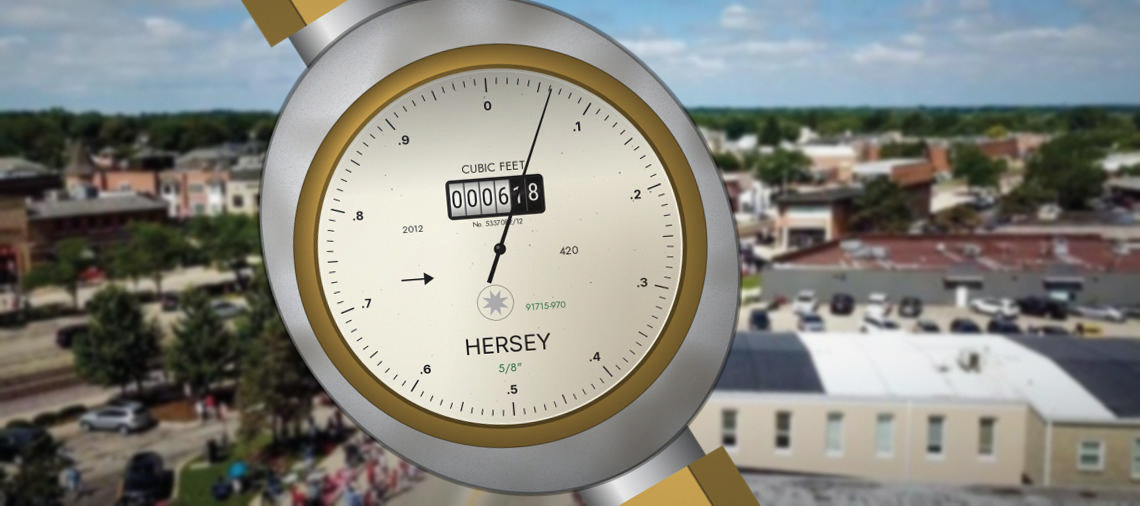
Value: 618.06,ft³
